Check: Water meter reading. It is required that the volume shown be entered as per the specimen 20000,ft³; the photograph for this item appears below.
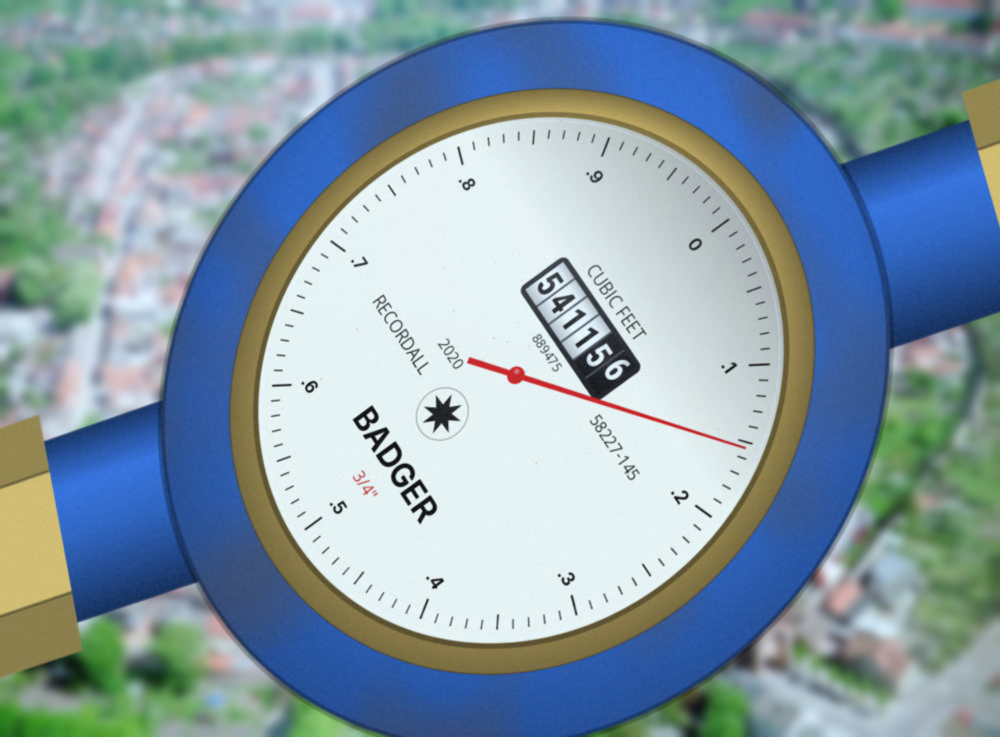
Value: 541156.15,ft³
